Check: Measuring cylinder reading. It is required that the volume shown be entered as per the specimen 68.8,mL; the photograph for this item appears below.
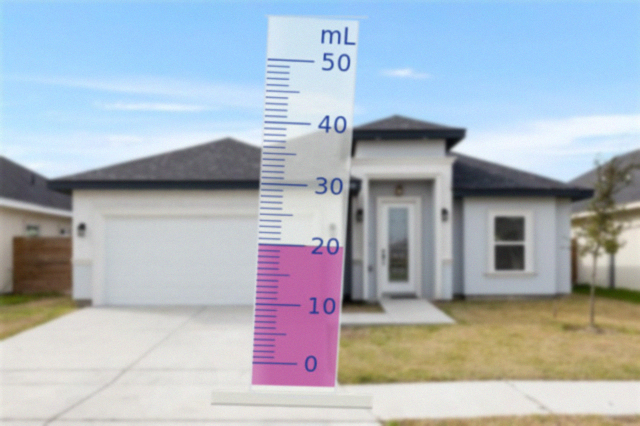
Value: 20,mL
